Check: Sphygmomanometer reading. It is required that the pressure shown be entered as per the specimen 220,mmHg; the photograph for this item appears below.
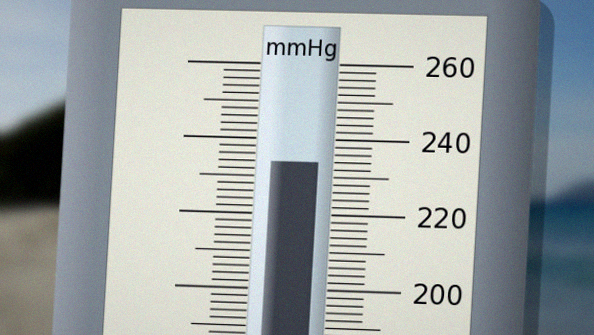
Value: 234,mmHg
